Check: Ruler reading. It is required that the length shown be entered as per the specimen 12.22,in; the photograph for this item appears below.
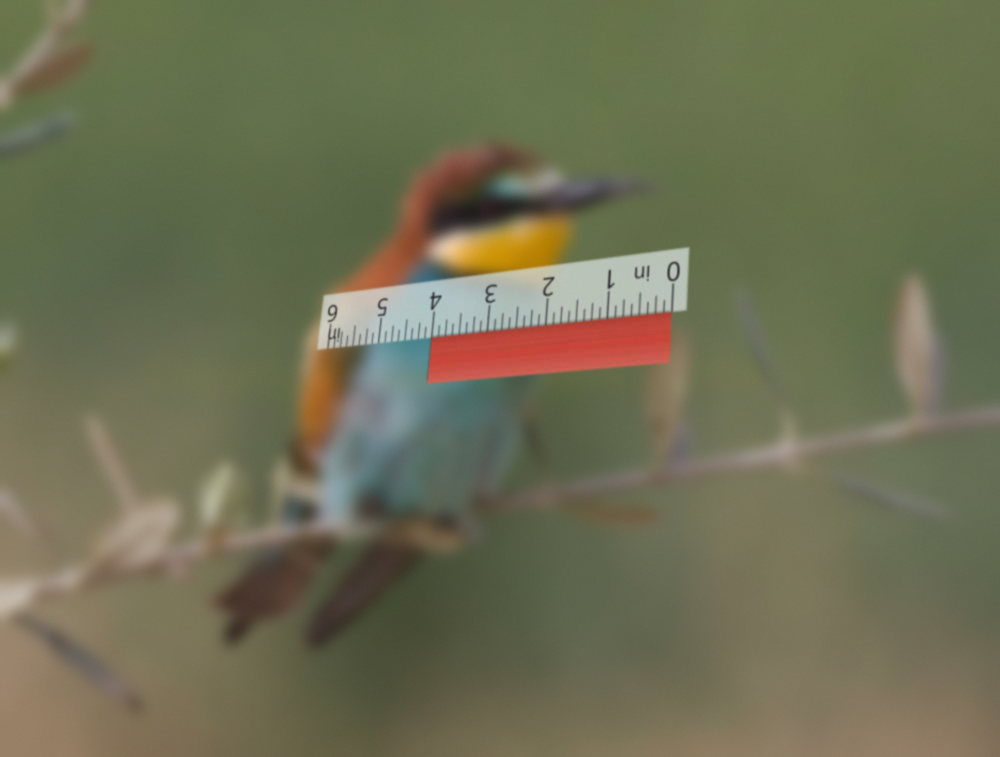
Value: 4,in
